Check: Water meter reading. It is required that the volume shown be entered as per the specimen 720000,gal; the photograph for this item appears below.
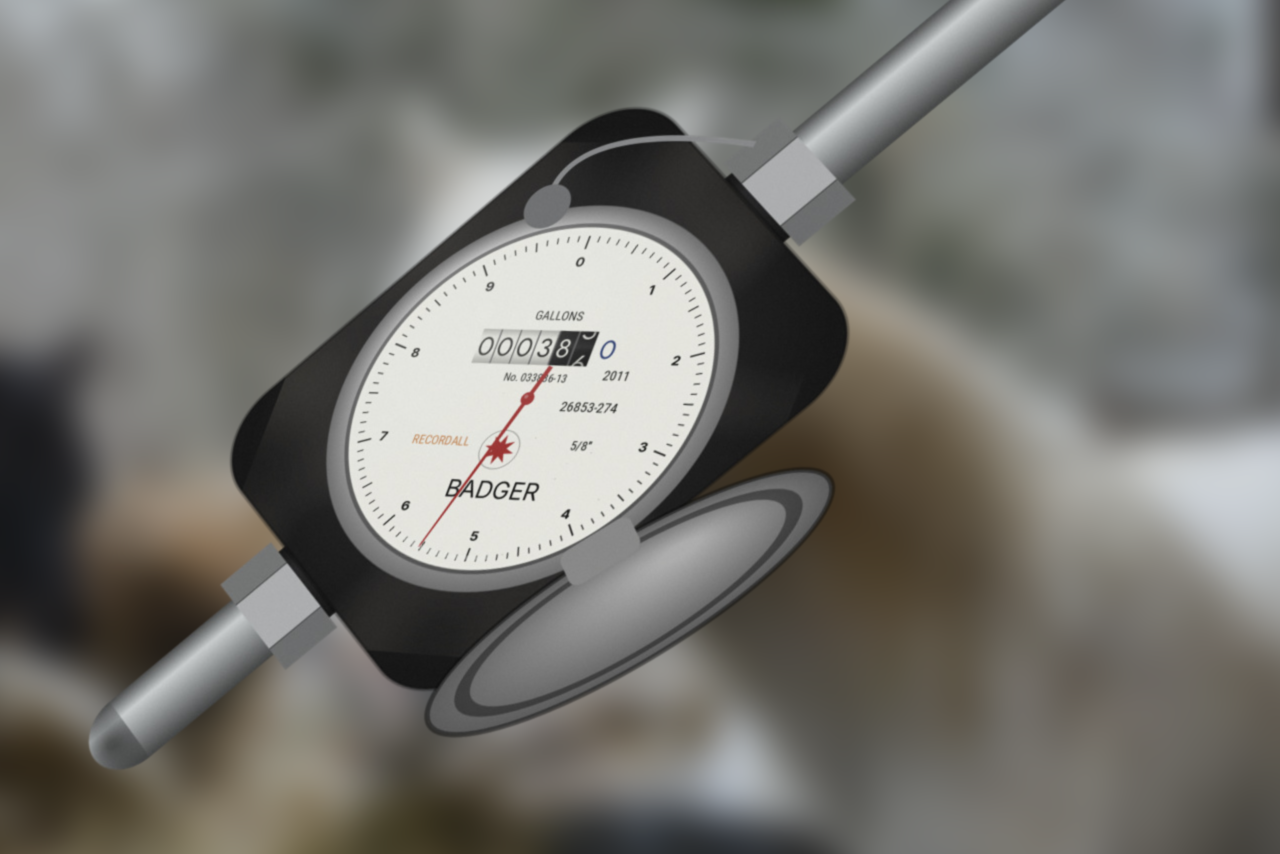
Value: 3855.5,gal
